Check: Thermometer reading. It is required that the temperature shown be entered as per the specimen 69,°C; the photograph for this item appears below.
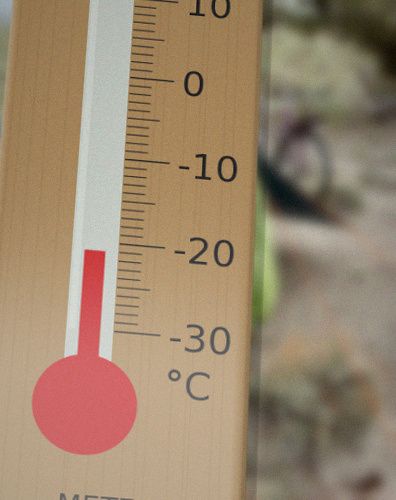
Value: -21,°C
